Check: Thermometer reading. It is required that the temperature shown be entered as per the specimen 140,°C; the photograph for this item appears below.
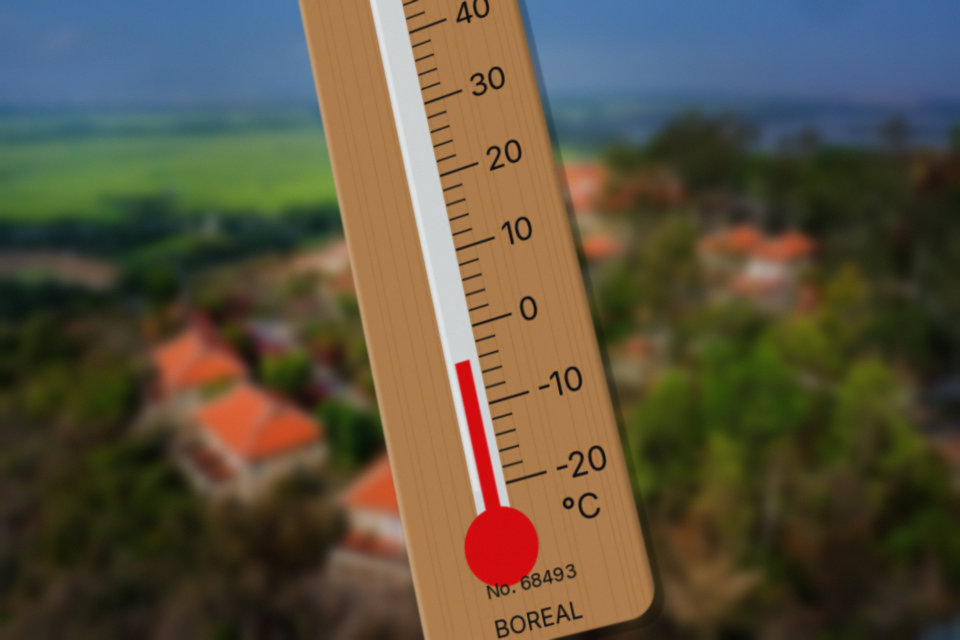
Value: -4,°C
